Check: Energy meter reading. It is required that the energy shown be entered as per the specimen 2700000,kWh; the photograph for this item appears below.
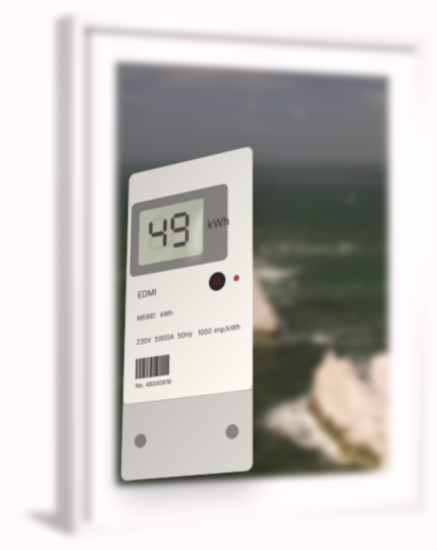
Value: 49,kWh
